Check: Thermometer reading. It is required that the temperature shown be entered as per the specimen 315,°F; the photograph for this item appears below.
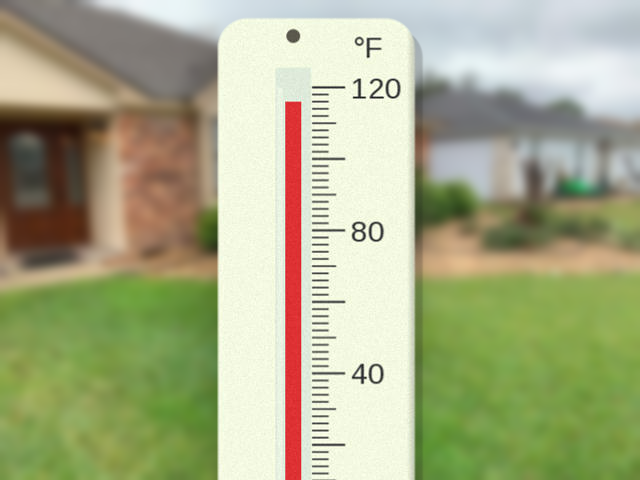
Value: 116,°F
